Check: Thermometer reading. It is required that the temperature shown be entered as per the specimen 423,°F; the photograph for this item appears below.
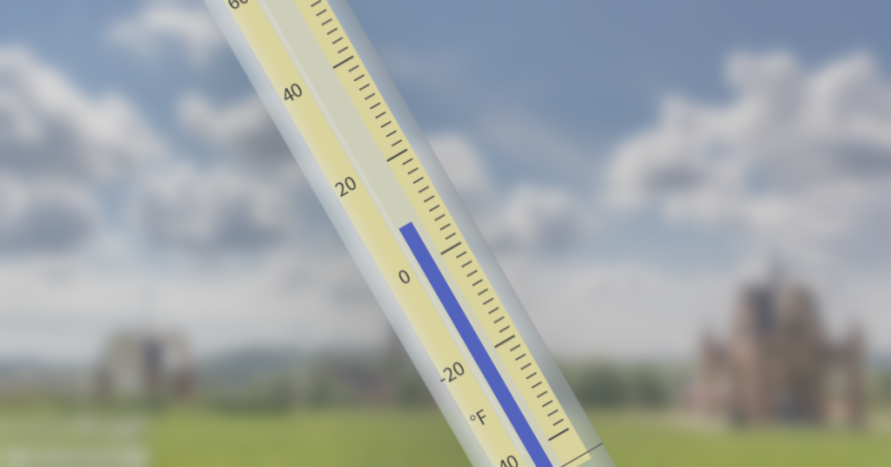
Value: 8,°F
